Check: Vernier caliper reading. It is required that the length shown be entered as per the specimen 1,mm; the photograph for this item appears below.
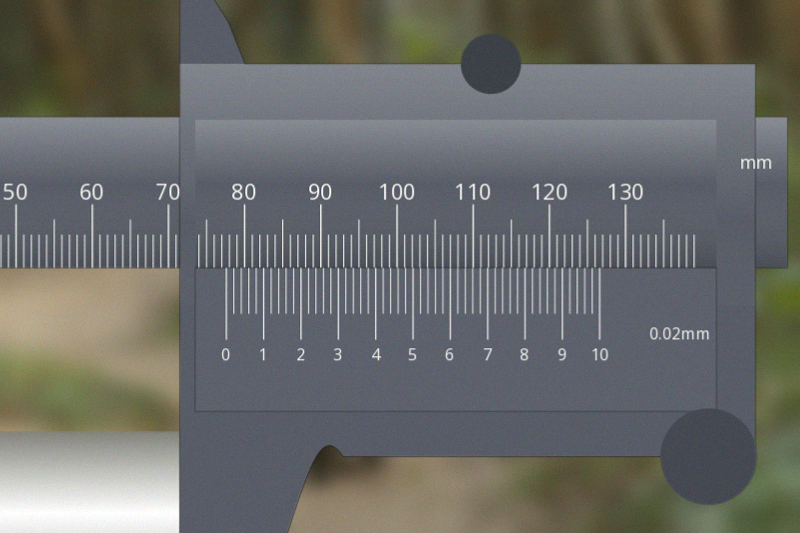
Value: 77.6,mm
